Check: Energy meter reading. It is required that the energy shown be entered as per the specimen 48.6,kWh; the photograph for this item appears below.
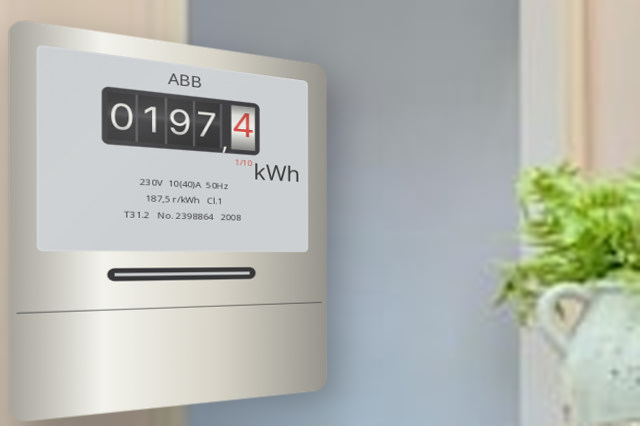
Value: 197.4,kWh
